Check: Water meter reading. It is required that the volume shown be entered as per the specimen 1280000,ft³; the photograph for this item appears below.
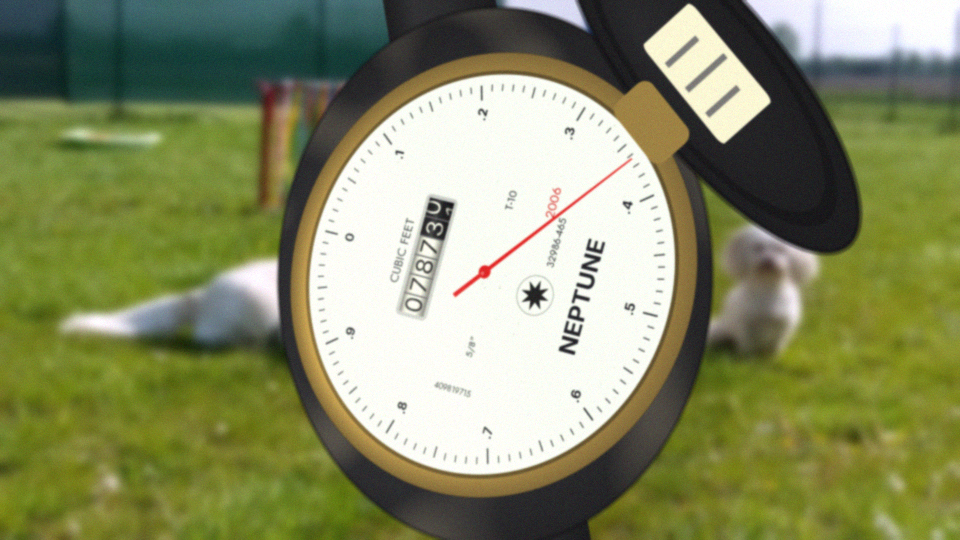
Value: 78730.36,ft³
